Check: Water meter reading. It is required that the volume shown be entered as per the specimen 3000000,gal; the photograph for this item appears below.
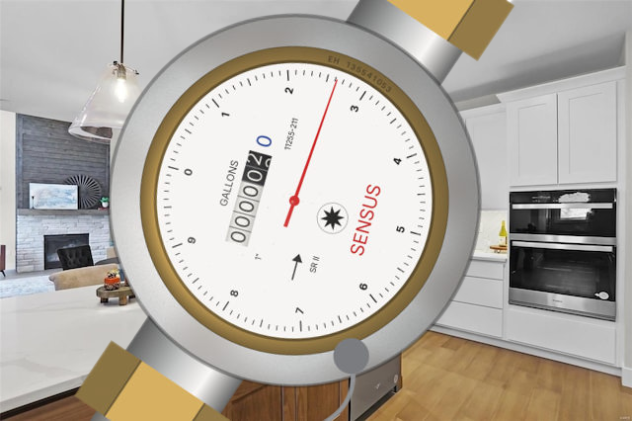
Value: 22.6,gal
